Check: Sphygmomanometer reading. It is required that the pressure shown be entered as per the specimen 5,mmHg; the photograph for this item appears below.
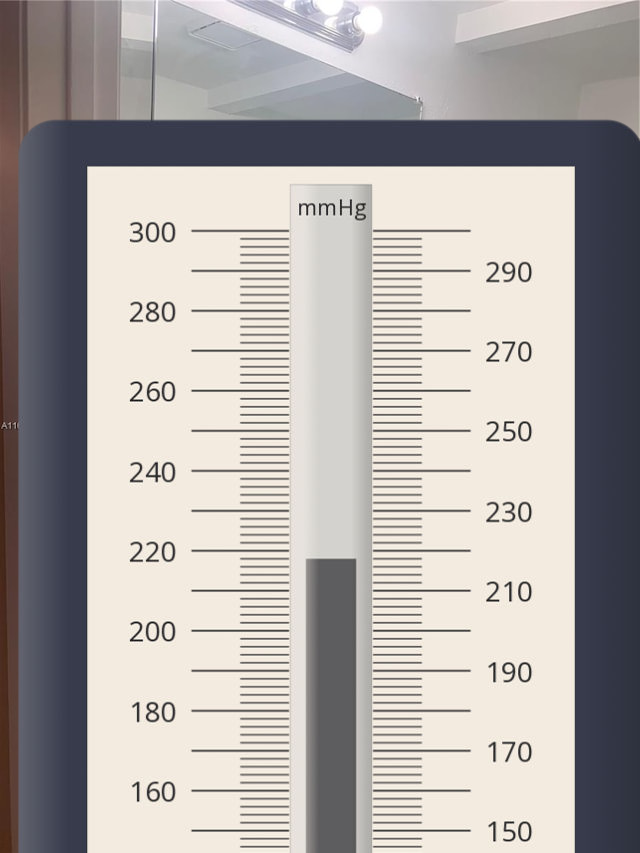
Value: 218,mmHg
